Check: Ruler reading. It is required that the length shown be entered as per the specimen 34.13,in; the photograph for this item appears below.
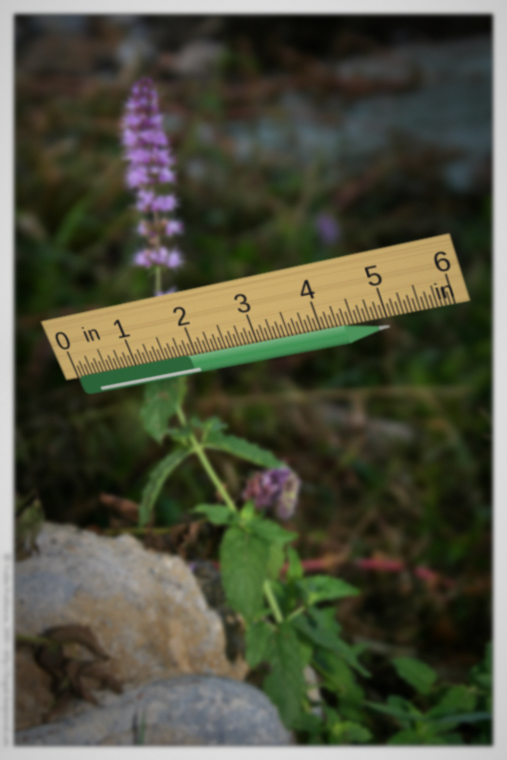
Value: 5,in
